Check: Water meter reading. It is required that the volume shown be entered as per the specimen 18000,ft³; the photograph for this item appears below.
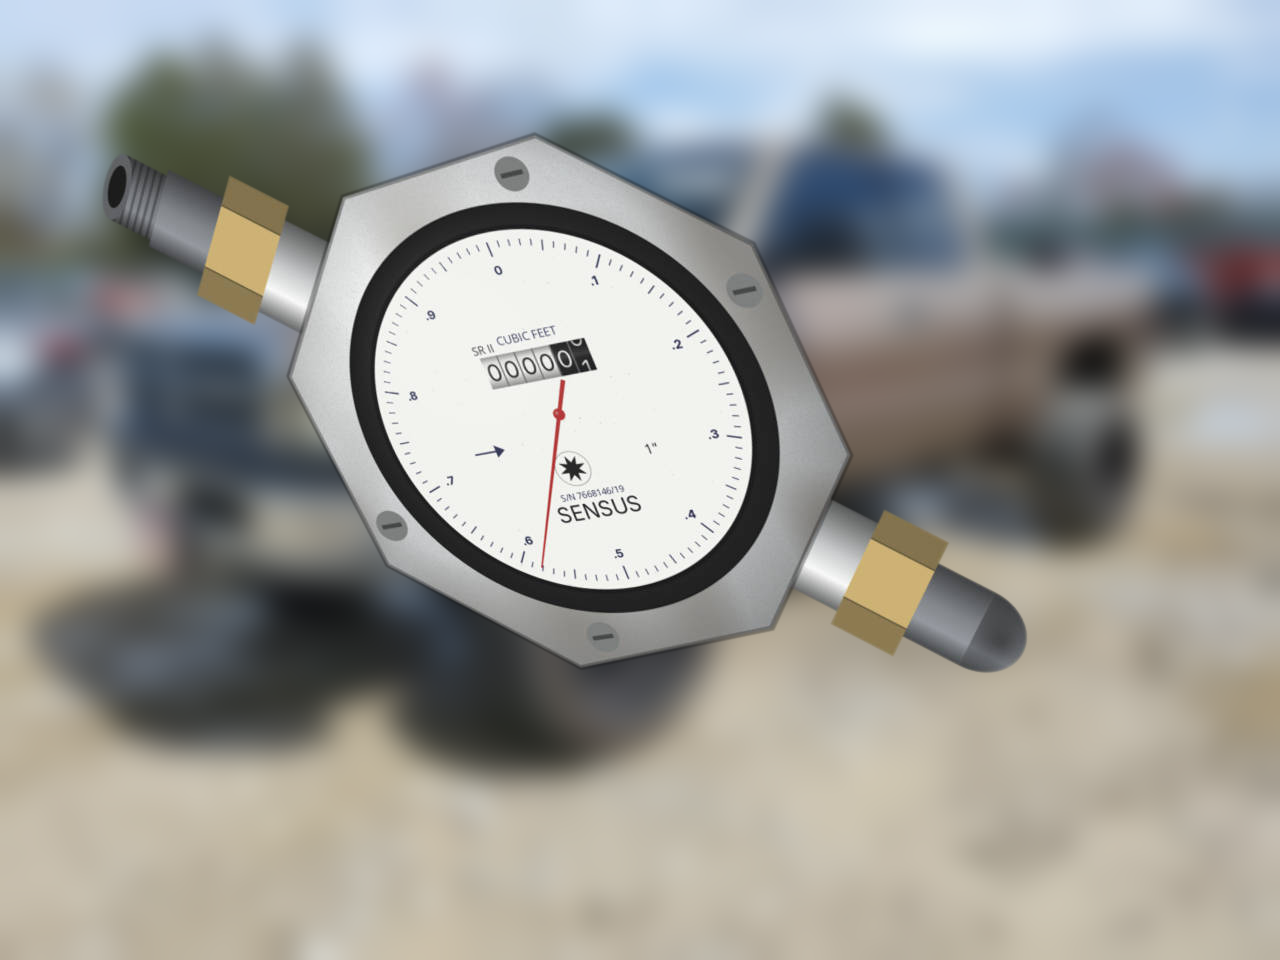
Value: 0.58,ft³
